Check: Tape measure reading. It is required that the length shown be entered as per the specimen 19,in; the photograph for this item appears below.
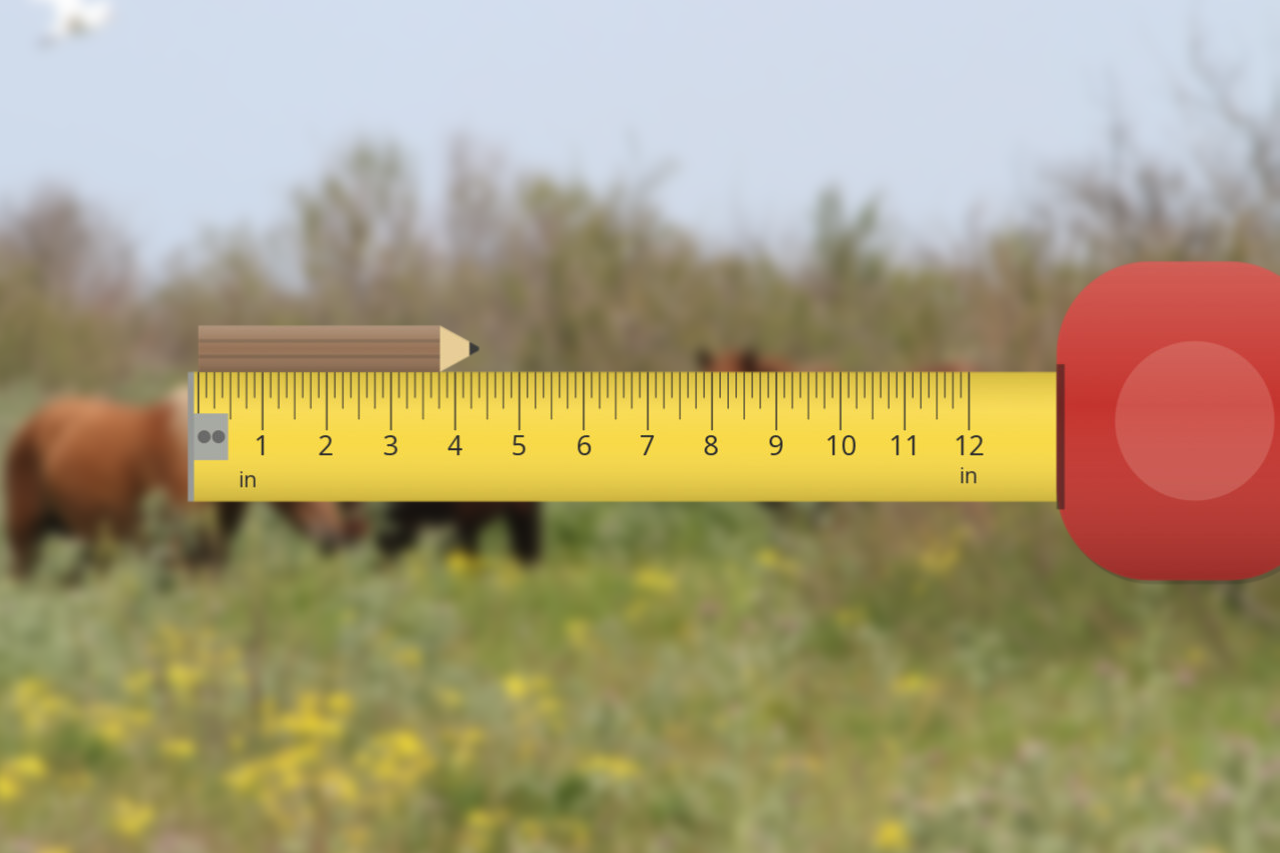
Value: 4.375,in
